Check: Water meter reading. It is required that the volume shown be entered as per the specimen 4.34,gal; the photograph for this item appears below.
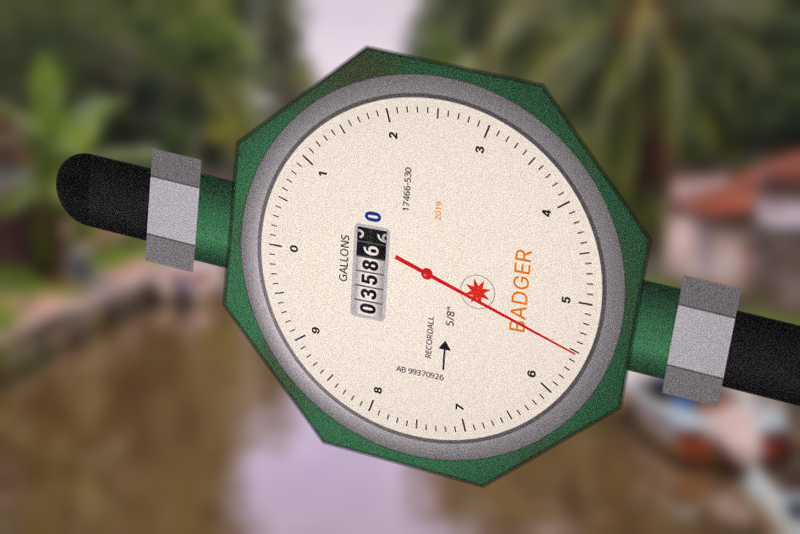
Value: 358655.5,gal
